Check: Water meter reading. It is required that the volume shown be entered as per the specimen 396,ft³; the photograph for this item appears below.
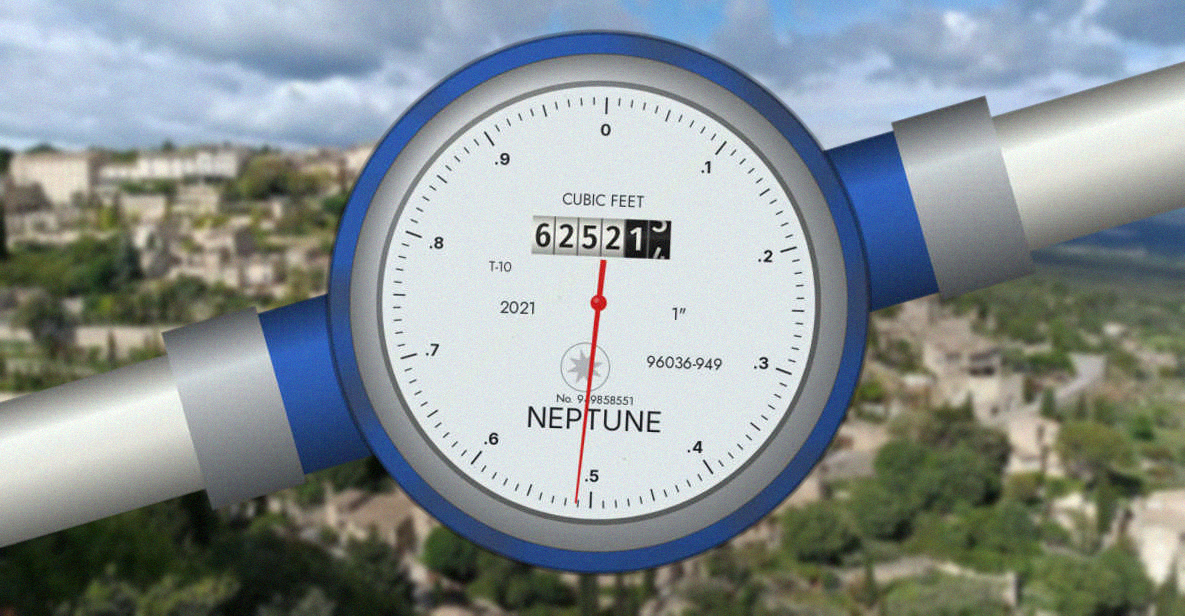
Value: 625213.51,ft³
